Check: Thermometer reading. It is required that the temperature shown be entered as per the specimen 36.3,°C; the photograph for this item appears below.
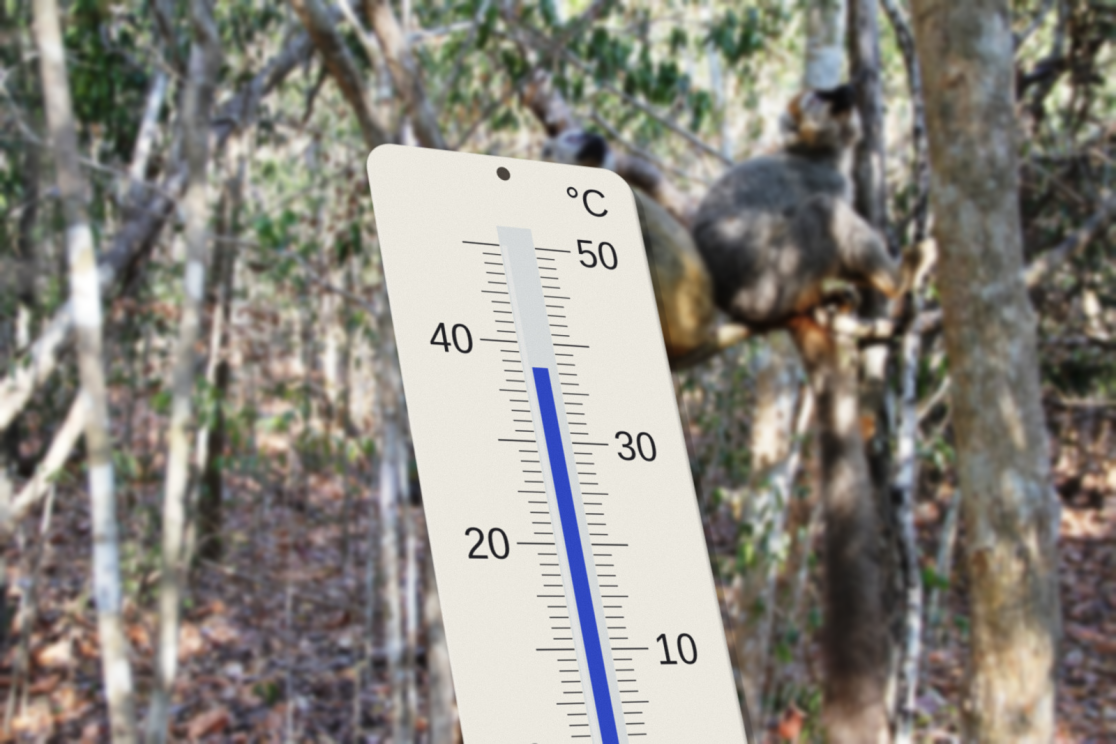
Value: 37.5,°C
